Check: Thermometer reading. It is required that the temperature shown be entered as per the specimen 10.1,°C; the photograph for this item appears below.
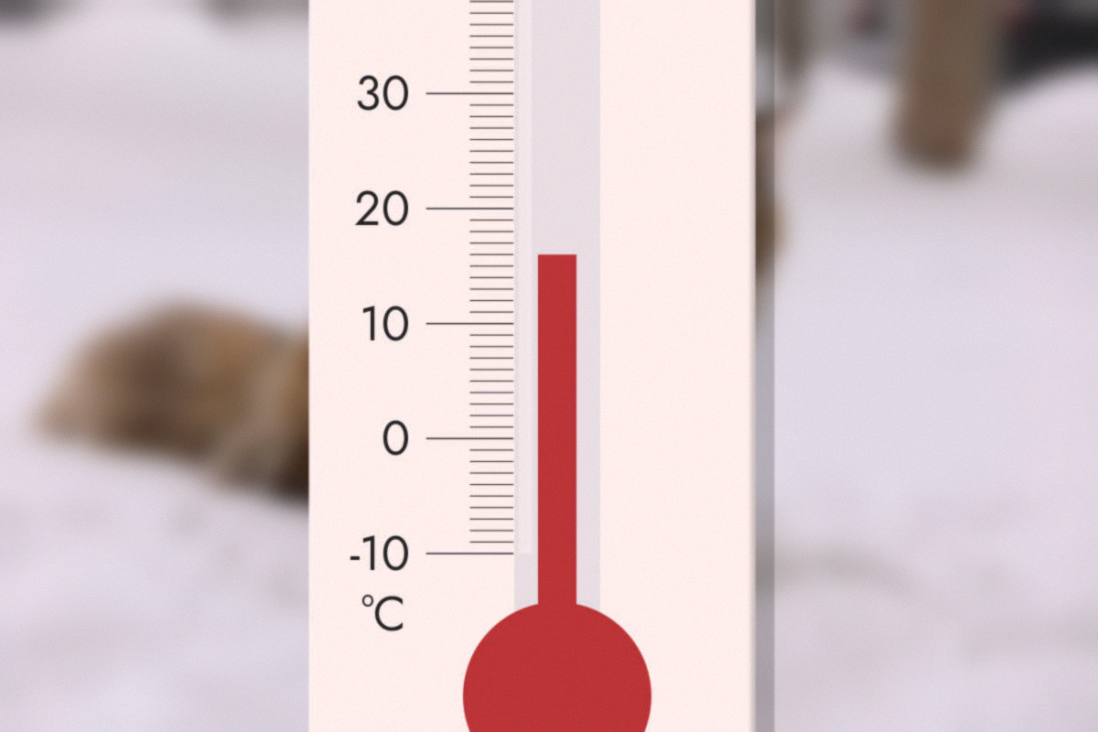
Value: 16,°C
